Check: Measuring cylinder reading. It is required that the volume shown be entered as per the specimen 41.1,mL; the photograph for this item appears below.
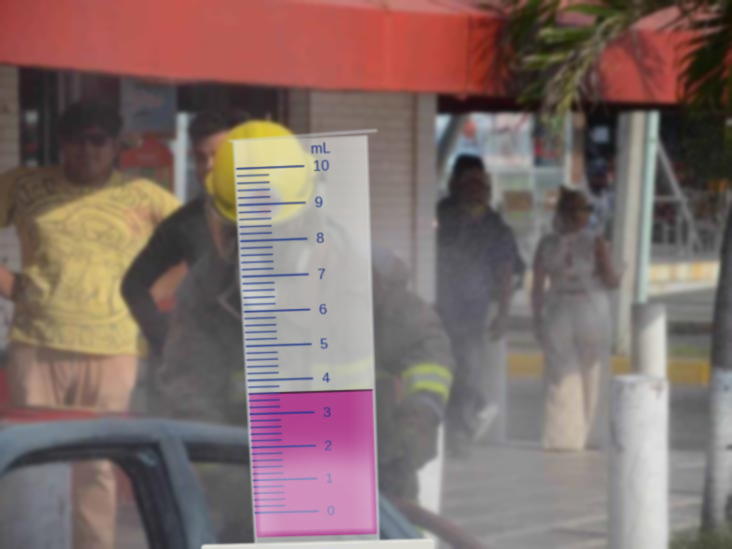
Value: 3.6,mL
